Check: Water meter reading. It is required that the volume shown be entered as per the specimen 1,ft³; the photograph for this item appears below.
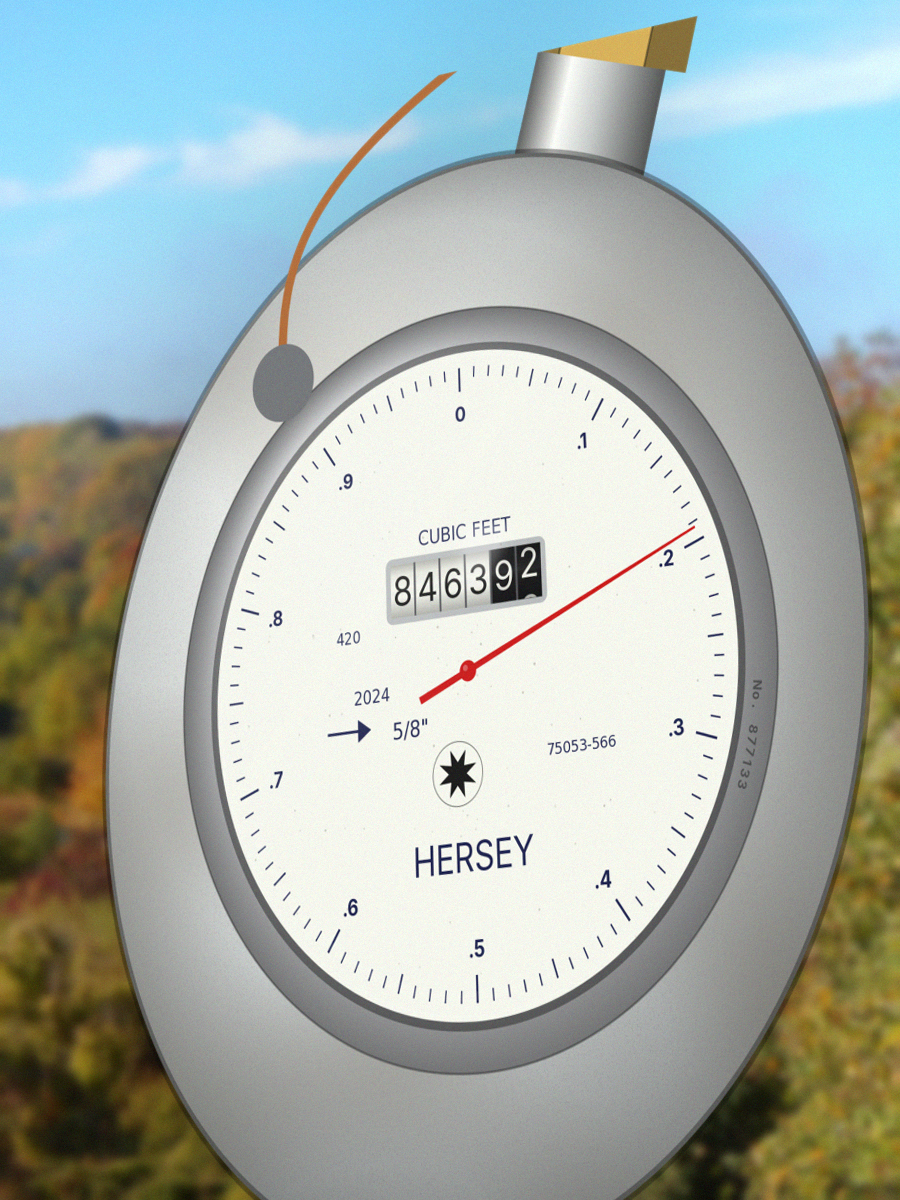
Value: 846392.19,ft³
